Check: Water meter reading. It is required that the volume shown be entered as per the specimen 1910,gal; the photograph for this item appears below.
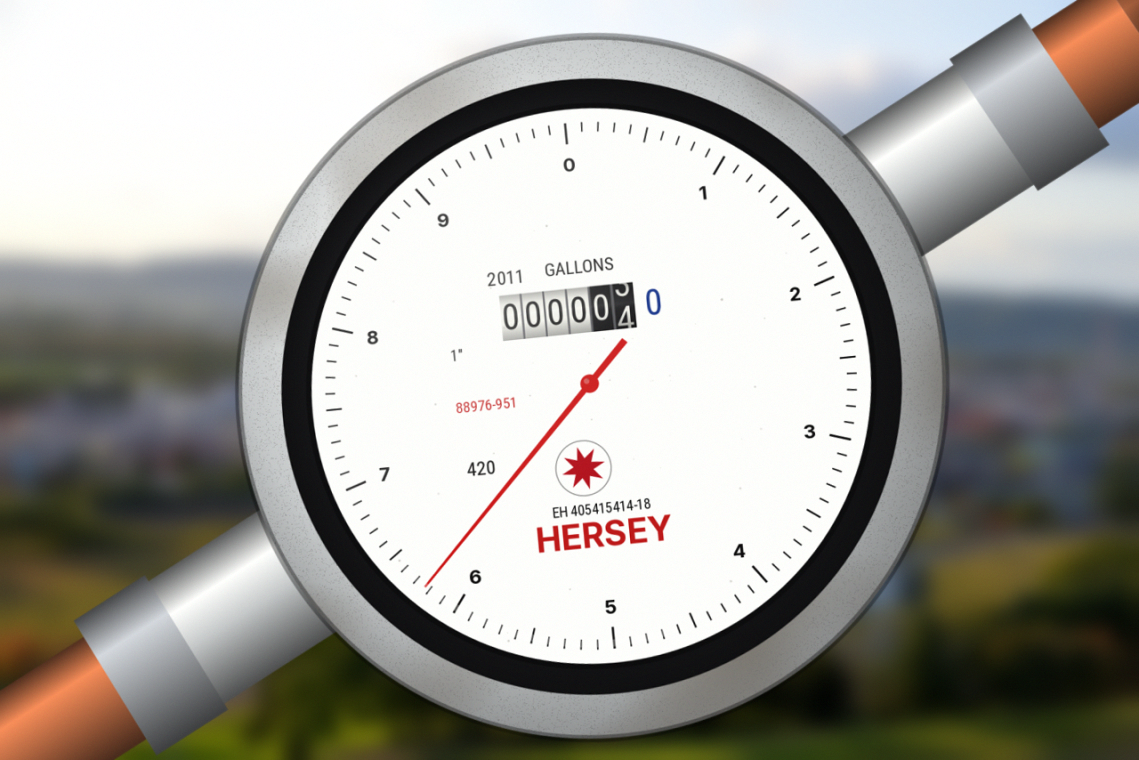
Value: 36.2,gal
